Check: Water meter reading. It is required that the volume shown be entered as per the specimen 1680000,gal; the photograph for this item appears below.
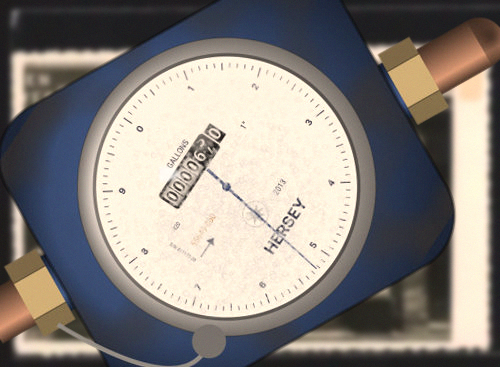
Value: 635.2,gal
